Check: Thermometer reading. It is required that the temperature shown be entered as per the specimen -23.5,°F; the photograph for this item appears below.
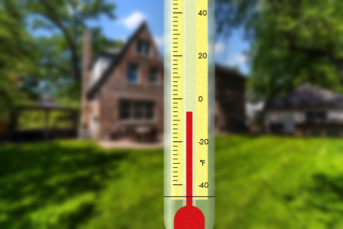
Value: -6,°F
